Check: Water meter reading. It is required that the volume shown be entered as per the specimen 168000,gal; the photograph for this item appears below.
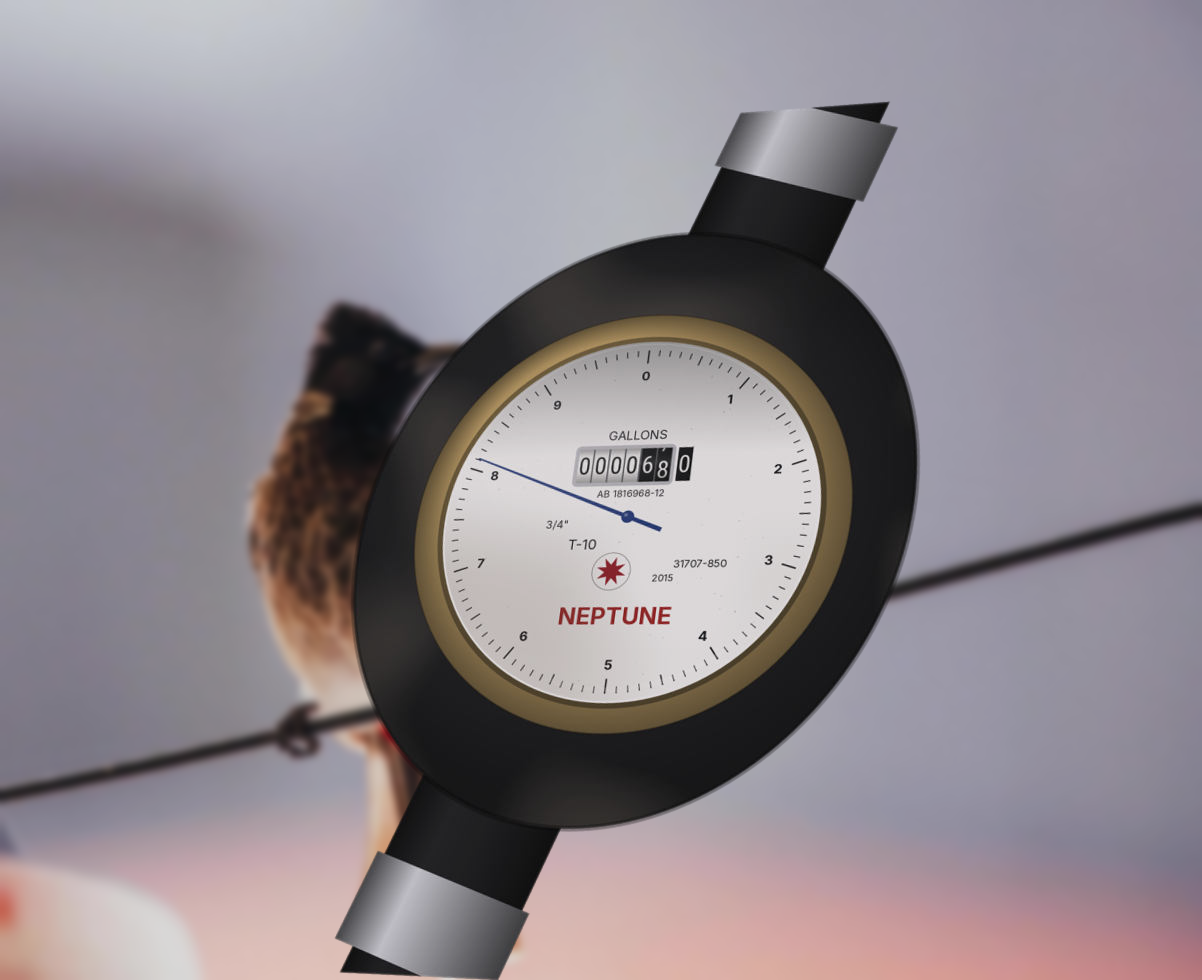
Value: 678.1,gal
